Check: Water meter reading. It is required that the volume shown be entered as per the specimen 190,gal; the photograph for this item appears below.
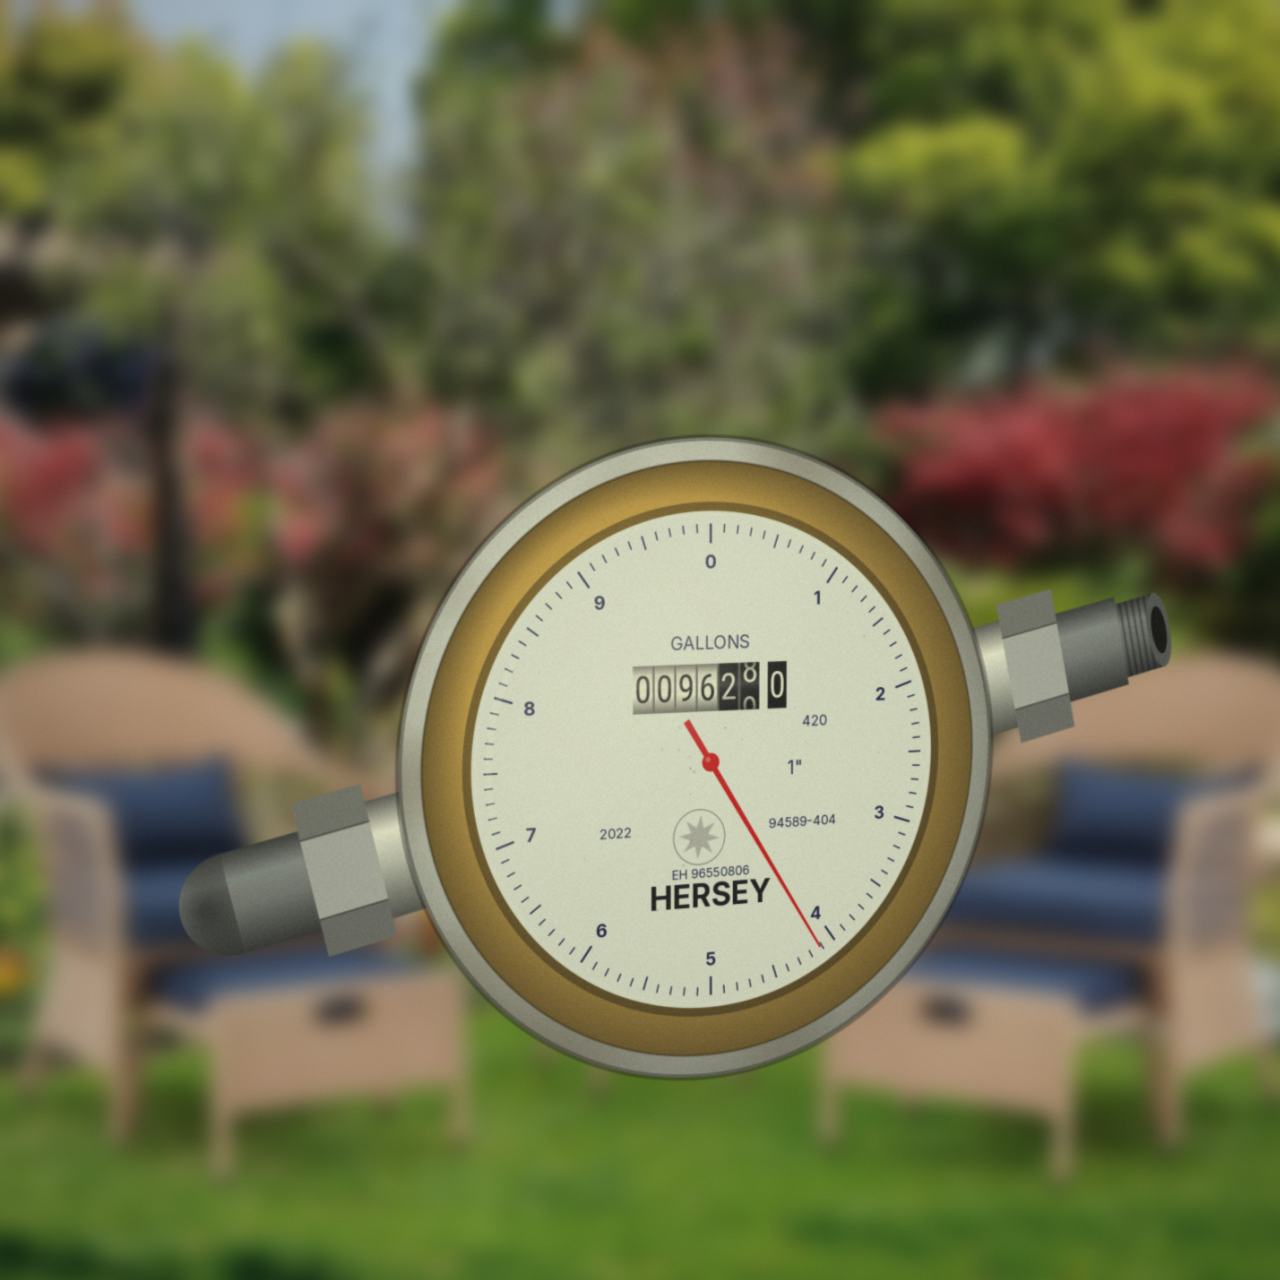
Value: 96284.1,gal
